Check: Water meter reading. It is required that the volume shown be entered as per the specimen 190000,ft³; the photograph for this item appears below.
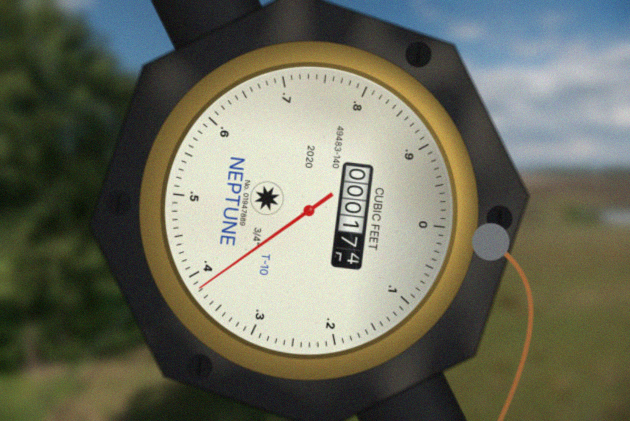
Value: 174.38,ft³
